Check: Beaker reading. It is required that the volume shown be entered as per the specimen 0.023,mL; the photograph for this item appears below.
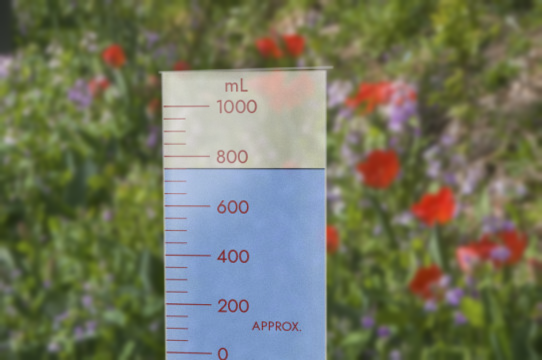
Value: 750,mL
